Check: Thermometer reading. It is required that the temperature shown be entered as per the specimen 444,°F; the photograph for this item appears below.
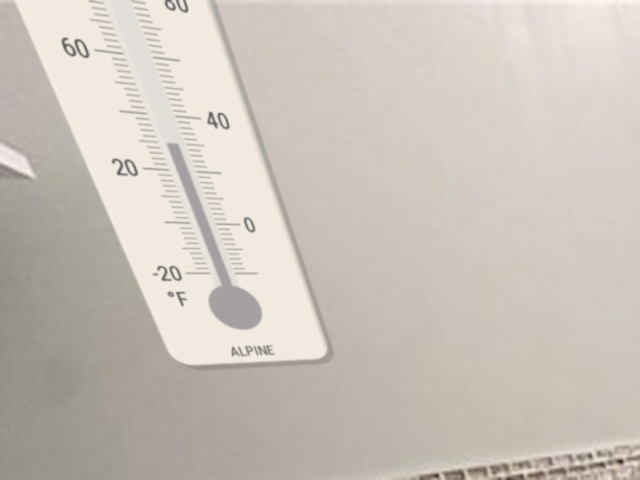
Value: 30,°F
